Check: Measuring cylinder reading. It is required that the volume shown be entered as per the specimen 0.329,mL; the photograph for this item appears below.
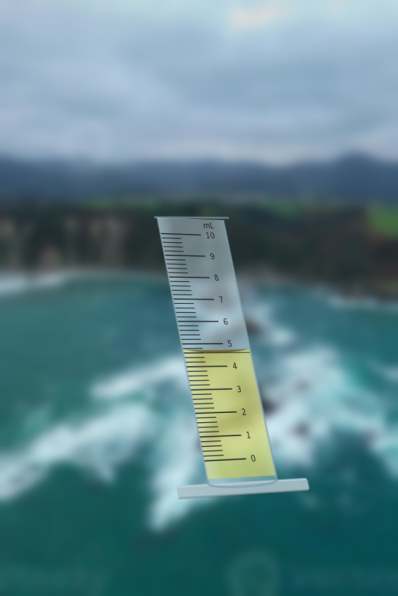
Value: 4.6,mL
